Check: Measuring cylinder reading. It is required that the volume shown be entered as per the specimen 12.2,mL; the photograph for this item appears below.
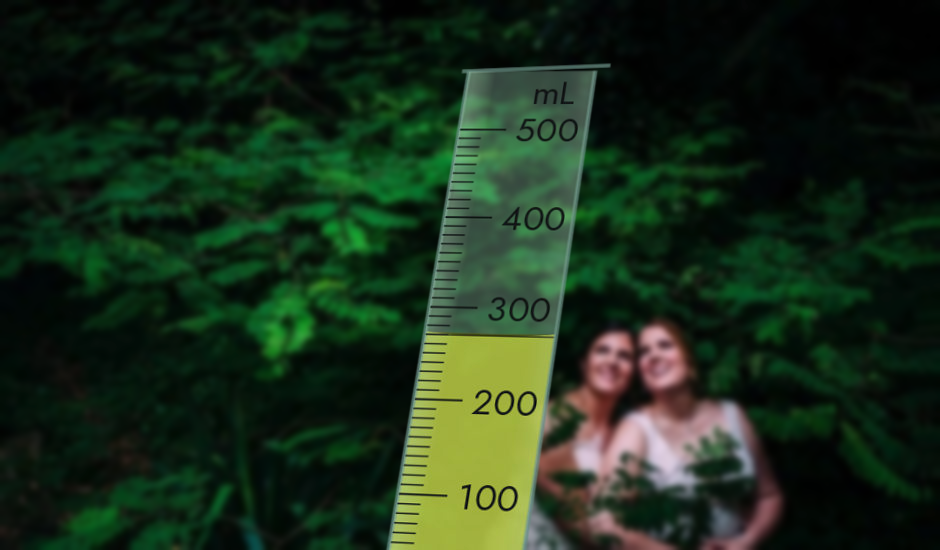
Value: 270,mL
